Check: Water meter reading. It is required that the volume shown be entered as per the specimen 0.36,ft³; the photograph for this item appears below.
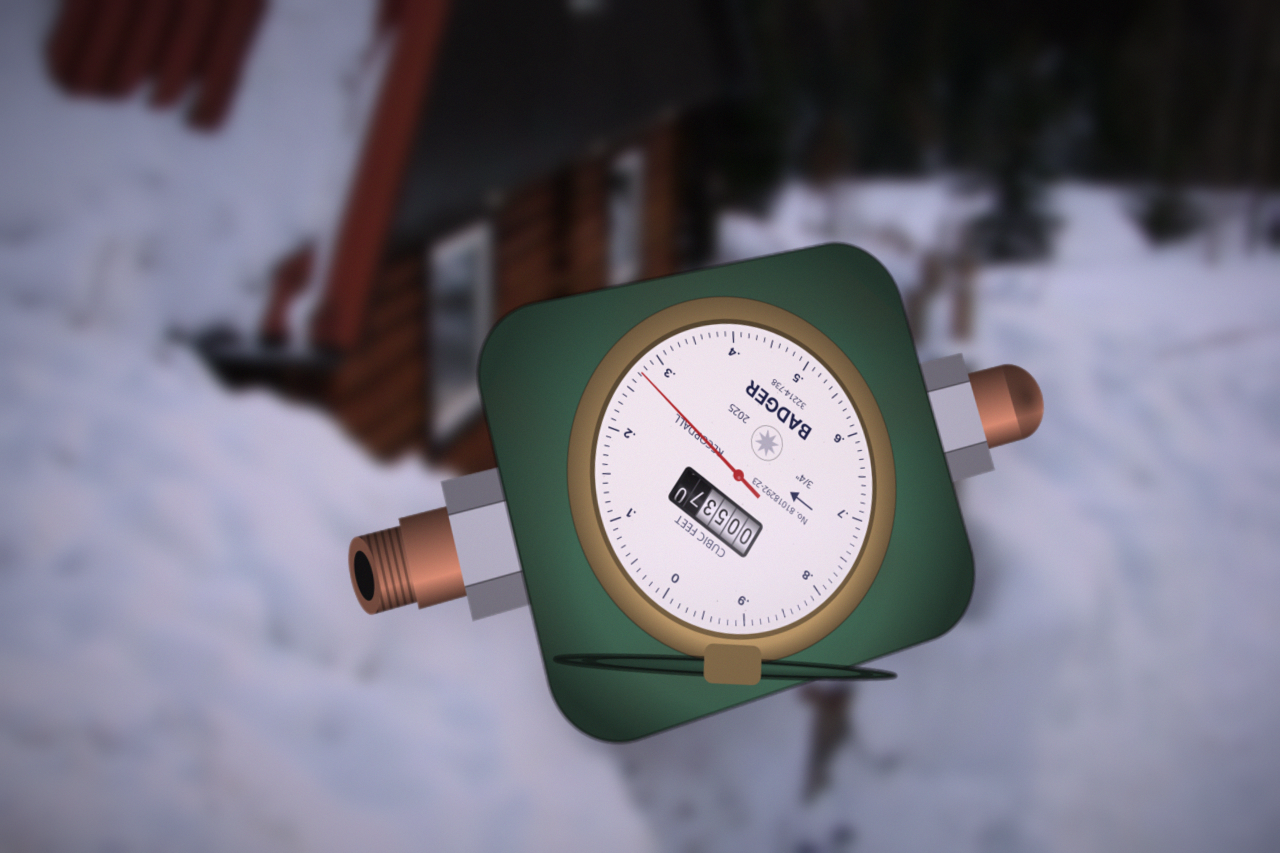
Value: 5370.27,ft³
